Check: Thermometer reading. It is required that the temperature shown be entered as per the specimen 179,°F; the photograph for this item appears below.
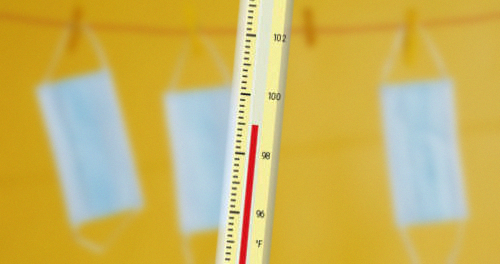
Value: 99,°F
